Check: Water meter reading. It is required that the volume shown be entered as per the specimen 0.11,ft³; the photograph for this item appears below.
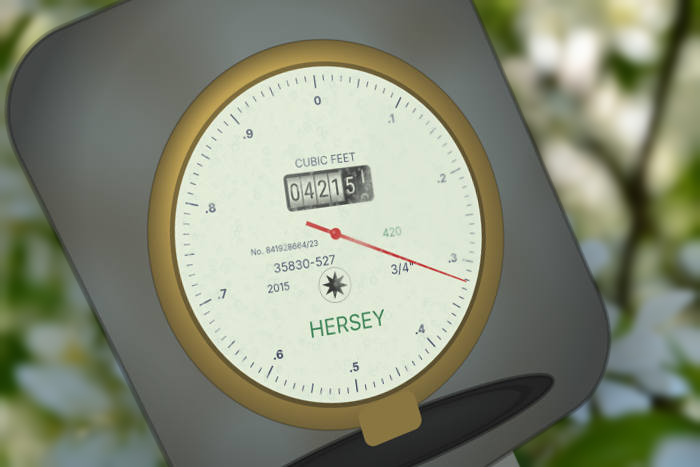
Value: 42151.32,ft³
